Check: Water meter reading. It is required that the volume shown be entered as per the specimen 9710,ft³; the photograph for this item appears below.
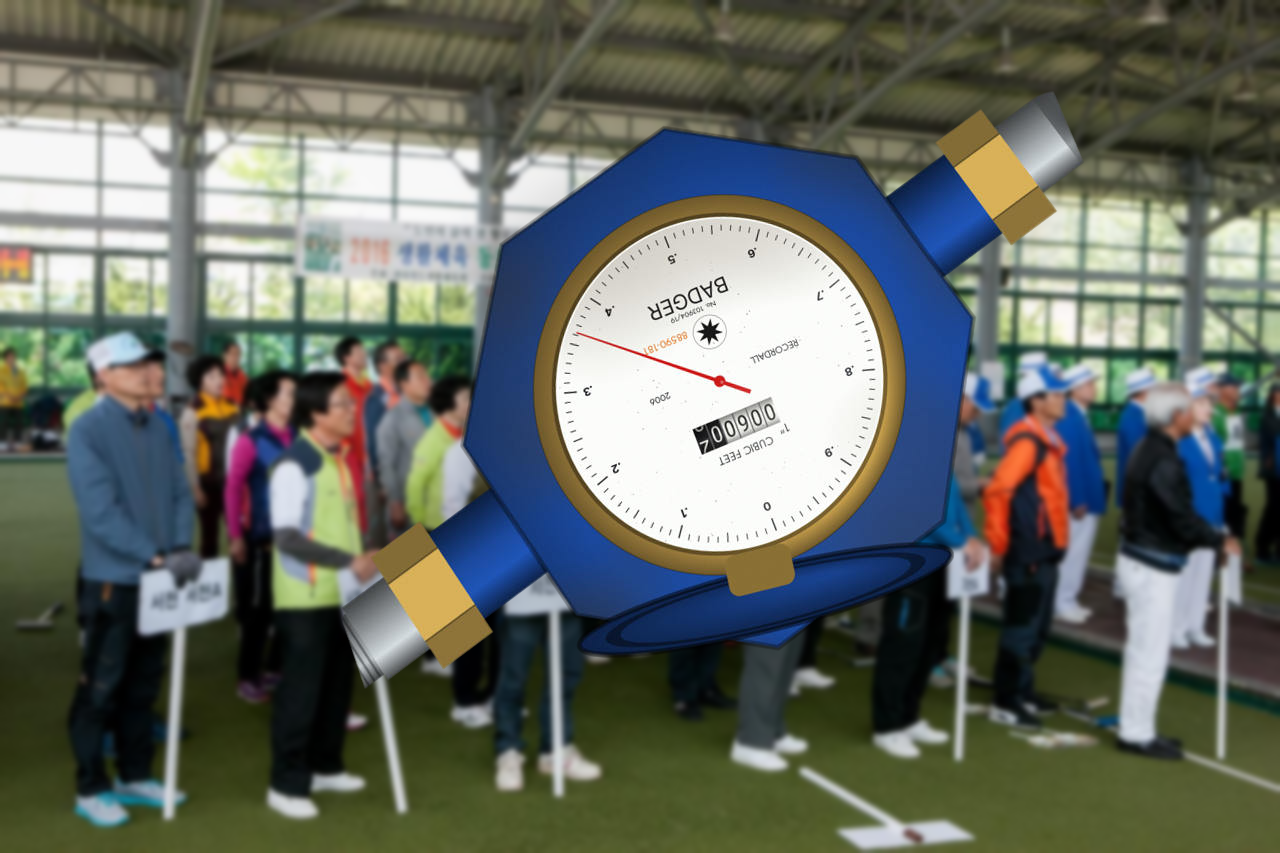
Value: 6002.36,ft³
